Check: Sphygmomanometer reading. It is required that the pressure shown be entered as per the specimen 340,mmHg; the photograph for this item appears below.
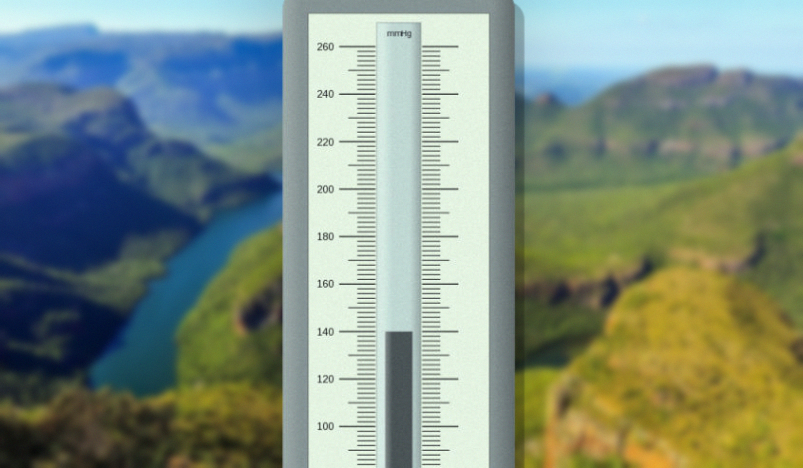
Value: 140,mmHg
